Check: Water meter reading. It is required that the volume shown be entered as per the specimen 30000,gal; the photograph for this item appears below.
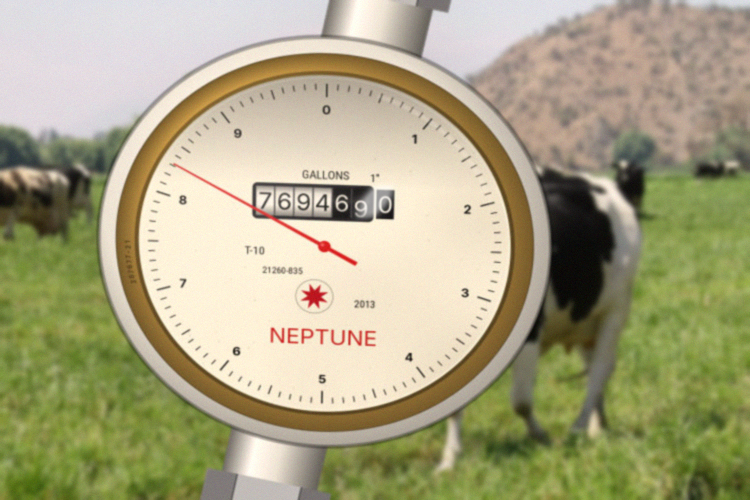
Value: 7694688.3,gal
